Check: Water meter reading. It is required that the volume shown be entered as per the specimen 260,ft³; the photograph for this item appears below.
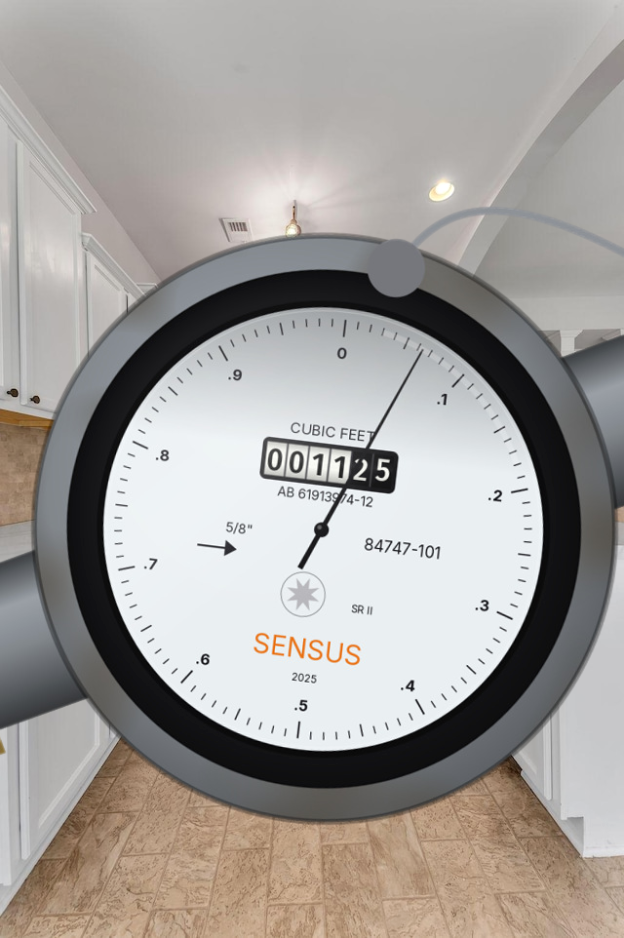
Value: 1125.06,ft³
